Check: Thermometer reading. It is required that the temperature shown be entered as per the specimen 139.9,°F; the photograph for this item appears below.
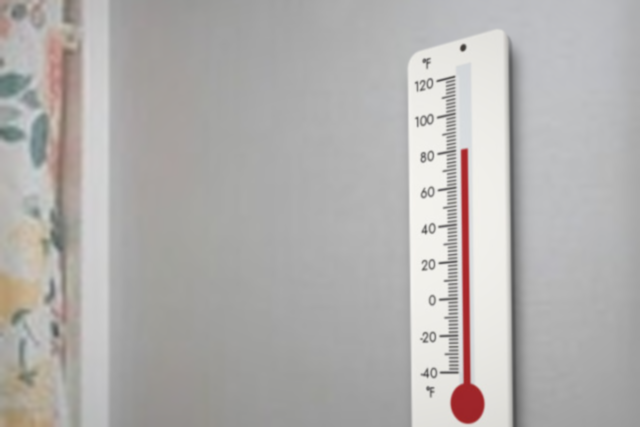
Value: 80,°F
